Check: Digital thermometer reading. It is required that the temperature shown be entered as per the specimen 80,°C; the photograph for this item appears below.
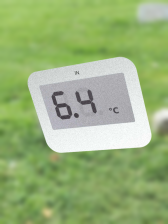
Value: 6.4,°C
